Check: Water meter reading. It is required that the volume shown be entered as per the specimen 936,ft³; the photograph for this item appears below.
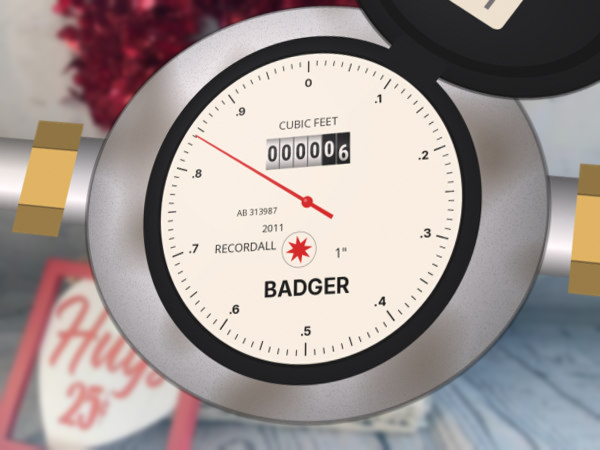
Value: 5.84,ft³
